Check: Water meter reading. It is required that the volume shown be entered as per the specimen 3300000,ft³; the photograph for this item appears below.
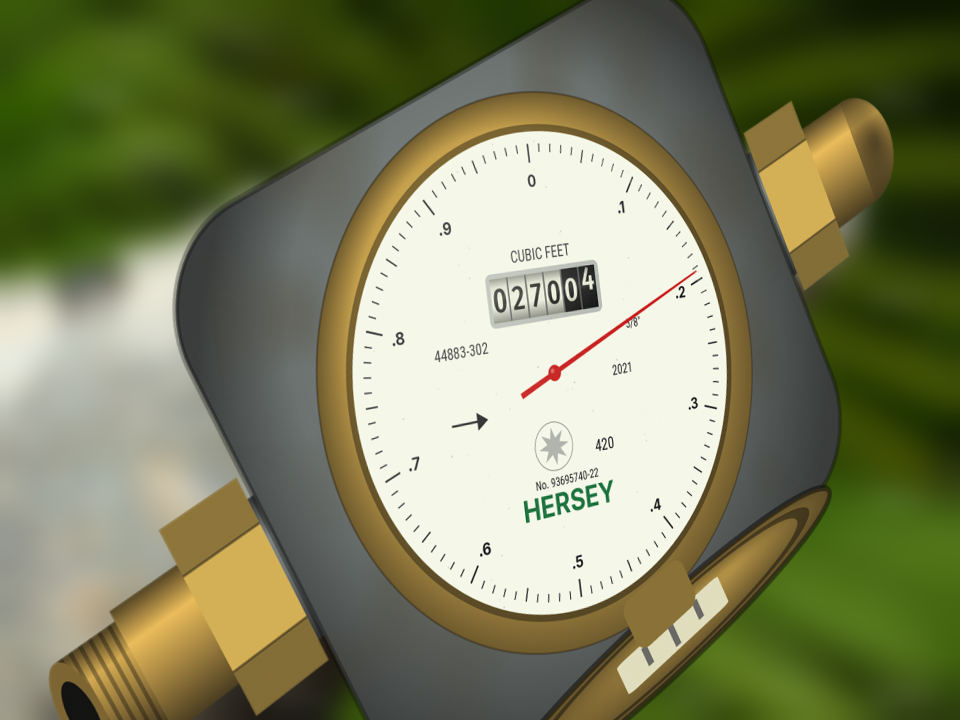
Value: 27004.19,ft³
